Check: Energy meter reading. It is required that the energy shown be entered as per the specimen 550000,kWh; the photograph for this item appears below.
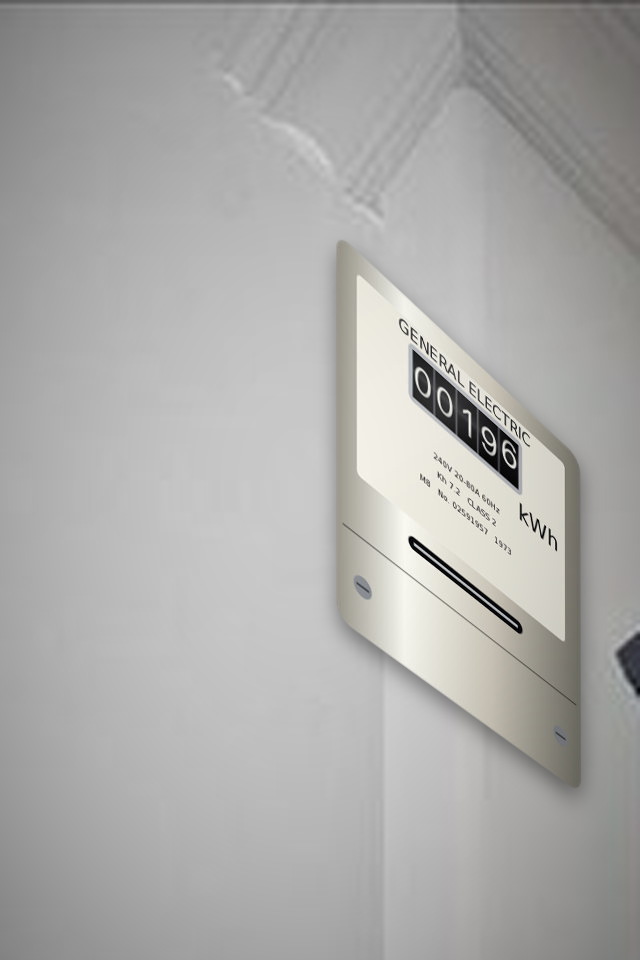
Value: 196,kWh
